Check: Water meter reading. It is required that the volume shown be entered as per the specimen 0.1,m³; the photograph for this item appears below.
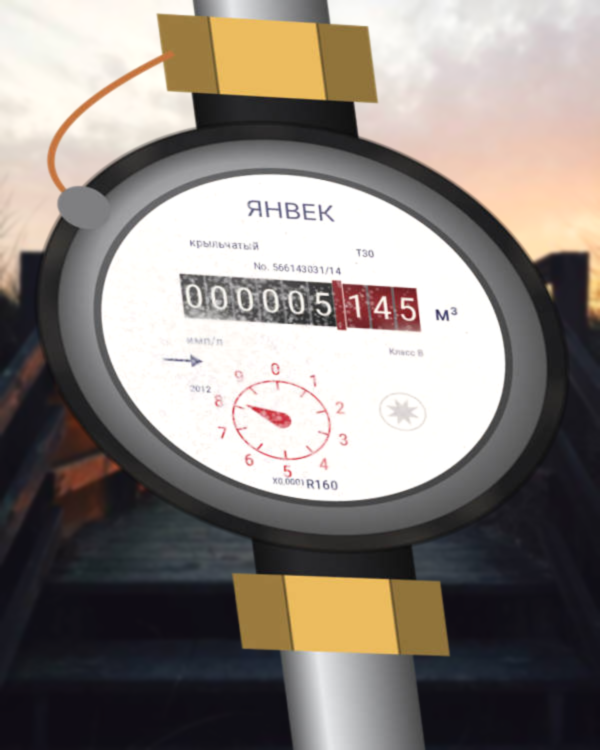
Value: 5.1458,m³
